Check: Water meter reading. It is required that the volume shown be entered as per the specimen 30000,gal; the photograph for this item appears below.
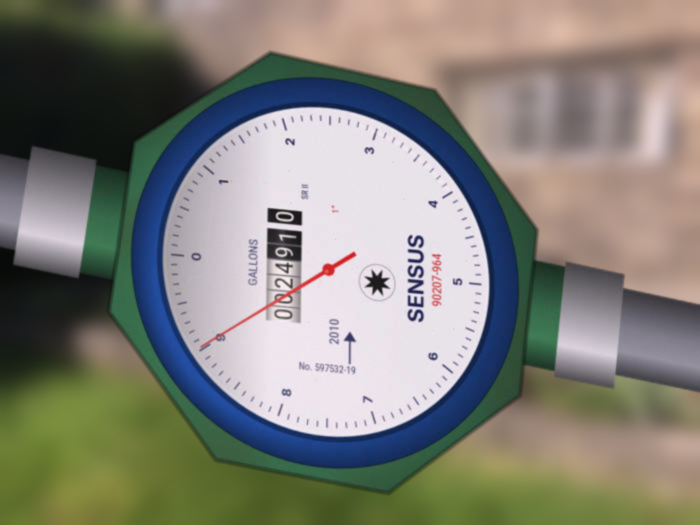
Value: 24909.0,gal
